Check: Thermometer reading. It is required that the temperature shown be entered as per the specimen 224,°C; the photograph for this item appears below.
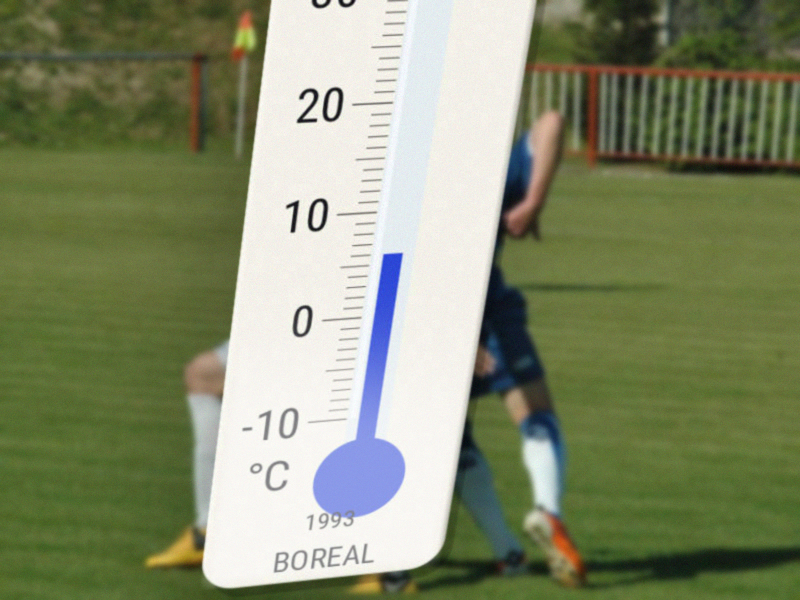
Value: 6,°C
